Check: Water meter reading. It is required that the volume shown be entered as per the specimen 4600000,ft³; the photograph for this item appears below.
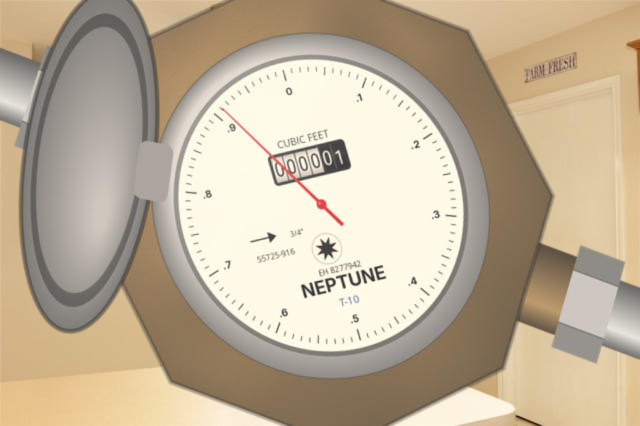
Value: 0.91,ft³
